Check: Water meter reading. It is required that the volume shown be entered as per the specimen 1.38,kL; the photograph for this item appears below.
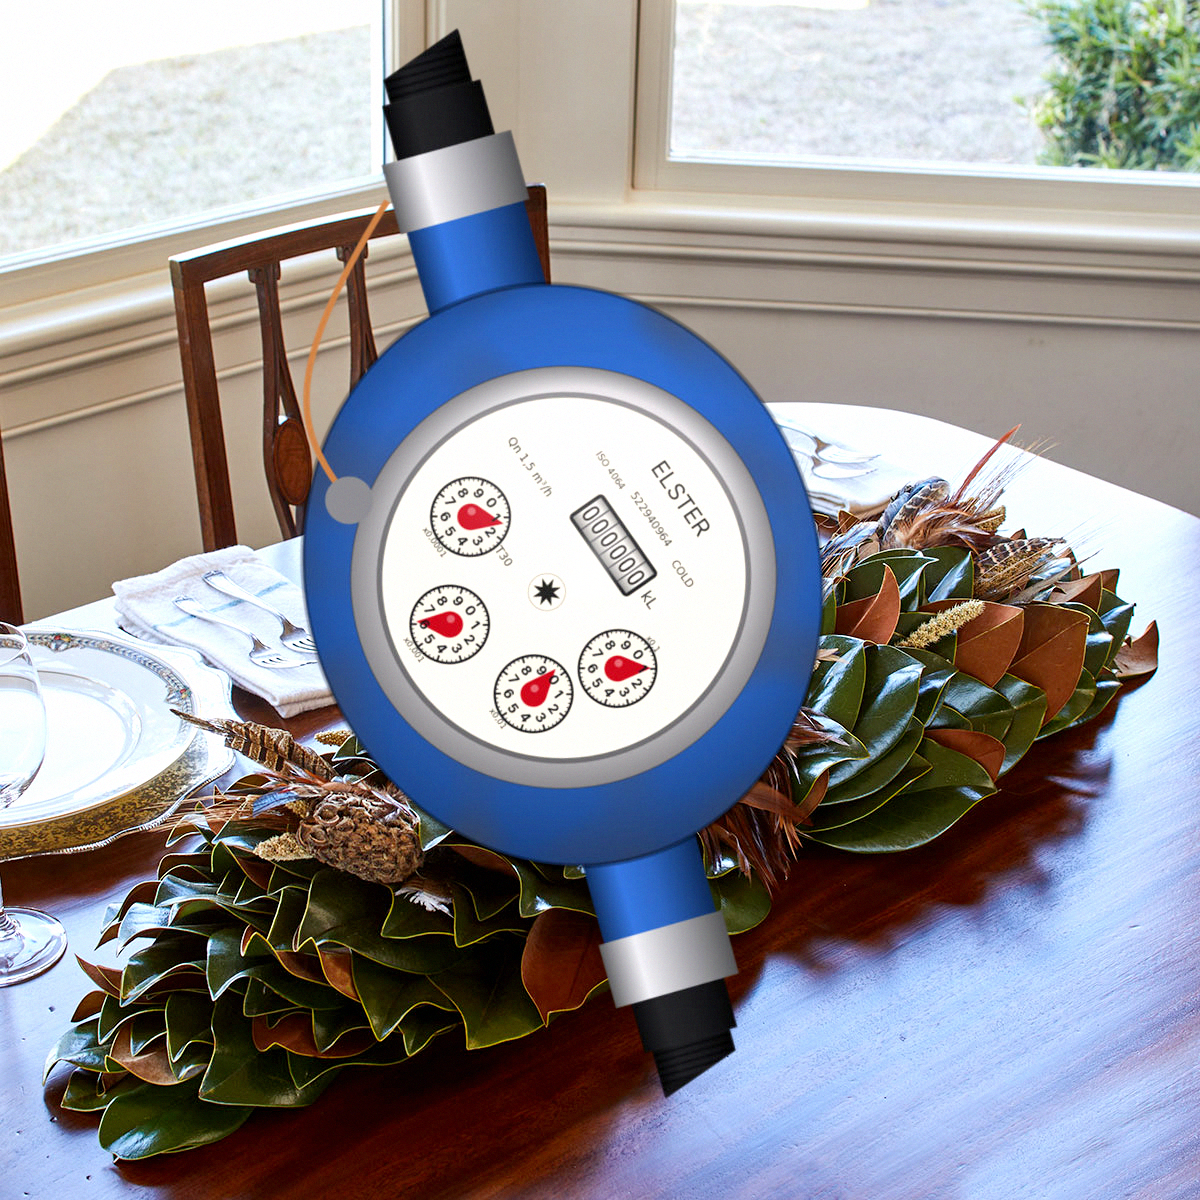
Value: 0.0961,kL
